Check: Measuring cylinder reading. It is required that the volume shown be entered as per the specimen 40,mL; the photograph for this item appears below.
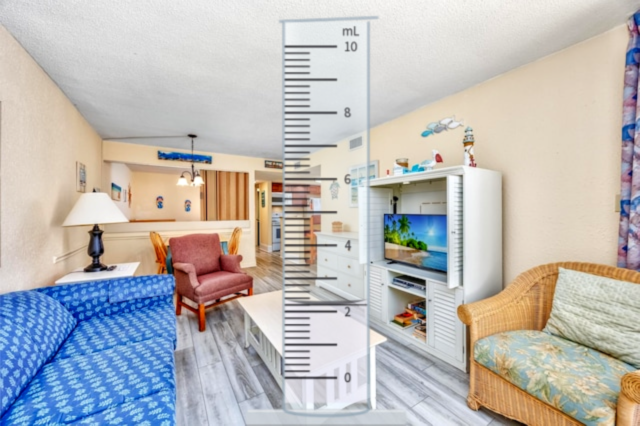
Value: 2.2,mL
